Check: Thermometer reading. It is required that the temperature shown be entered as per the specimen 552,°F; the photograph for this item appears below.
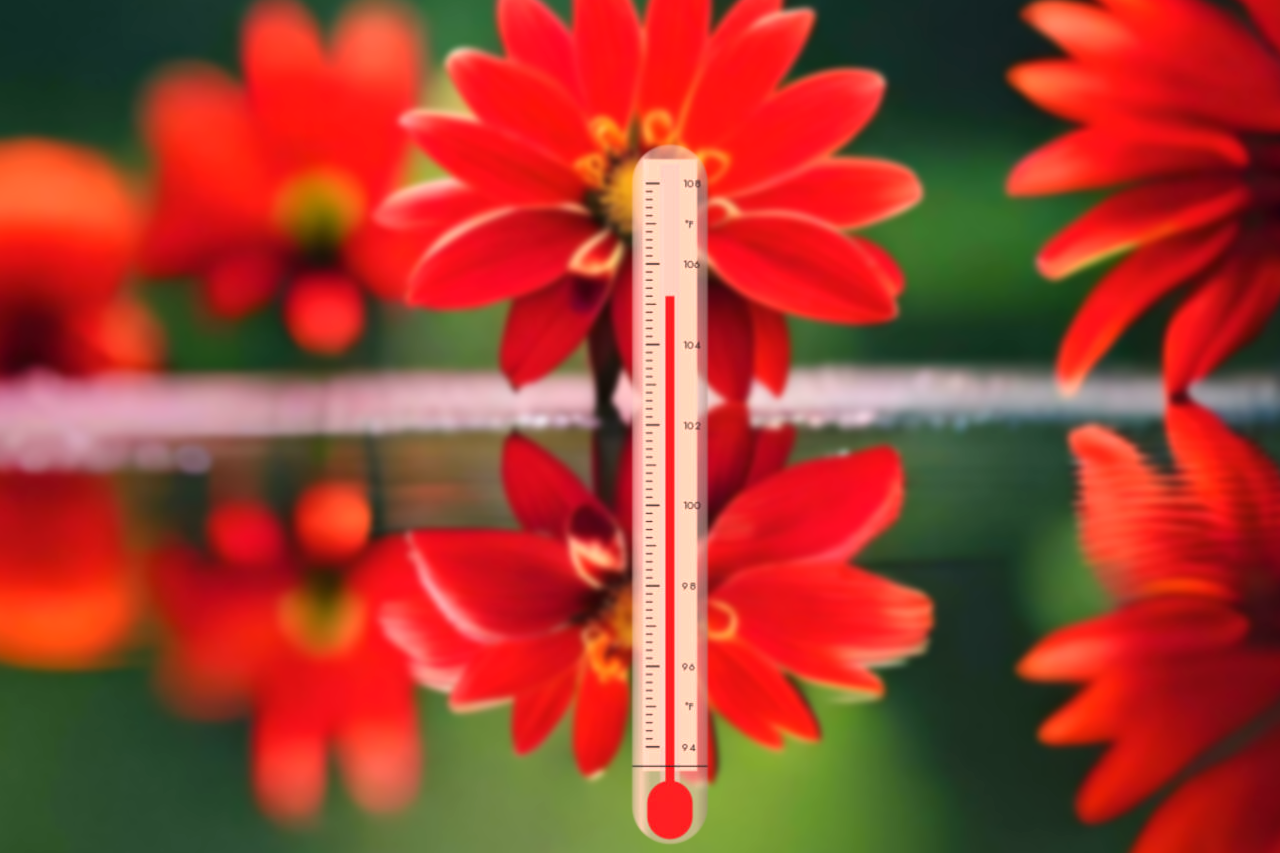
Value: 105.2,°F
